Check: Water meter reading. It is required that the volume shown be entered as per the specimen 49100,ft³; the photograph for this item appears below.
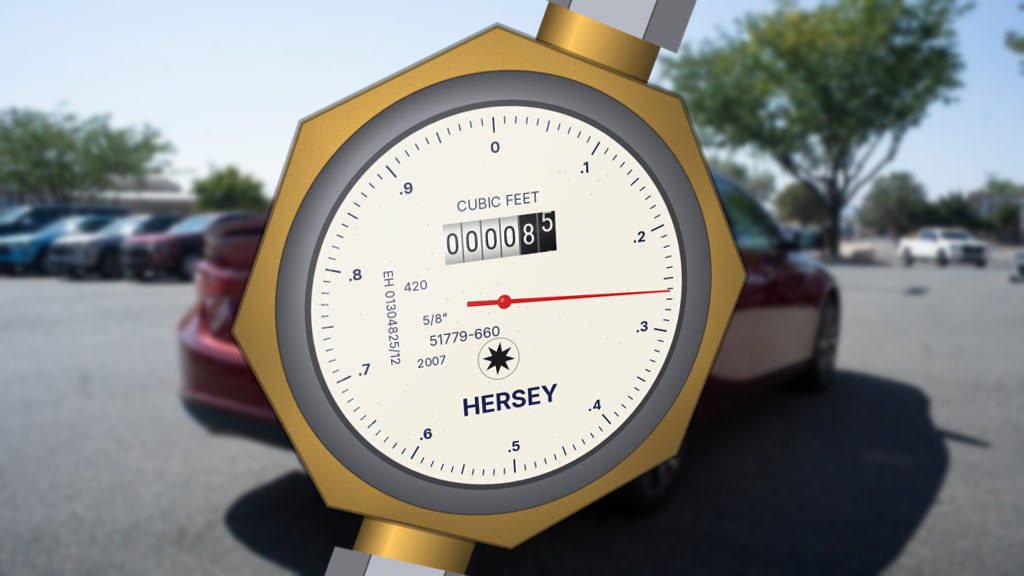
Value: 85.26,ft³
